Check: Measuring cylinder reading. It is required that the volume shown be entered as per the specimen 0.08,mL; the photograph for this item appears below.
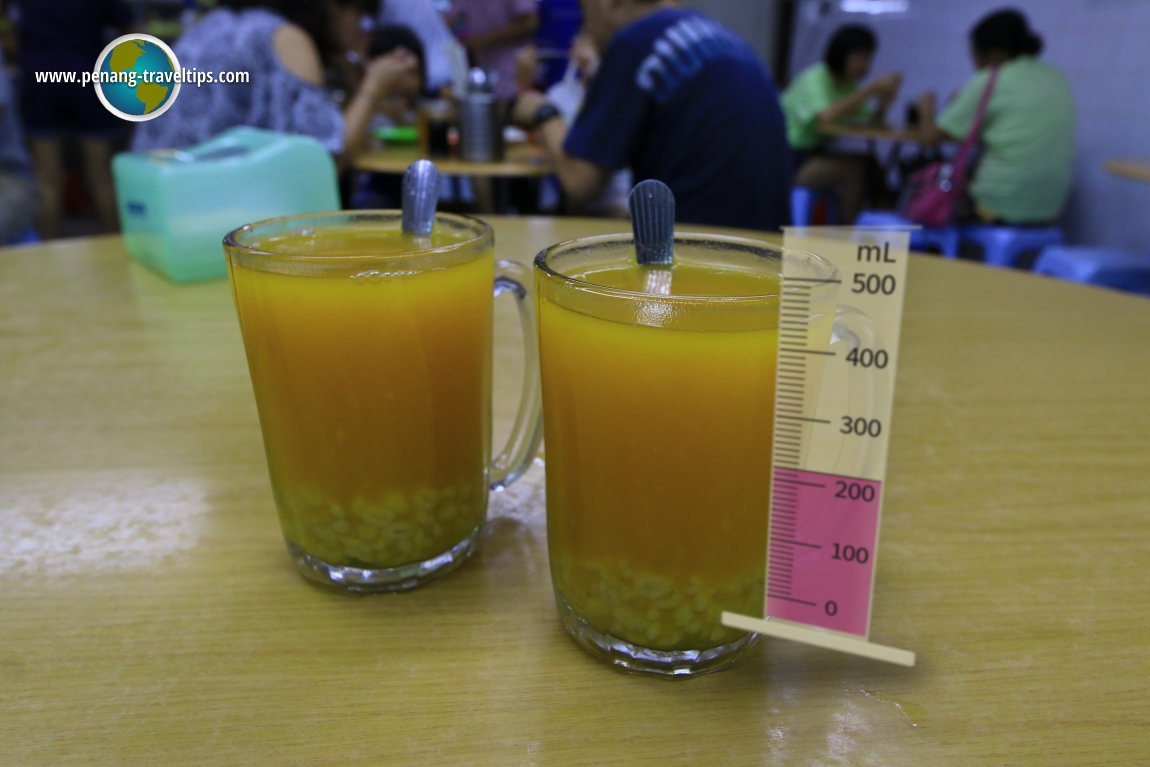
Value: 220,mL
